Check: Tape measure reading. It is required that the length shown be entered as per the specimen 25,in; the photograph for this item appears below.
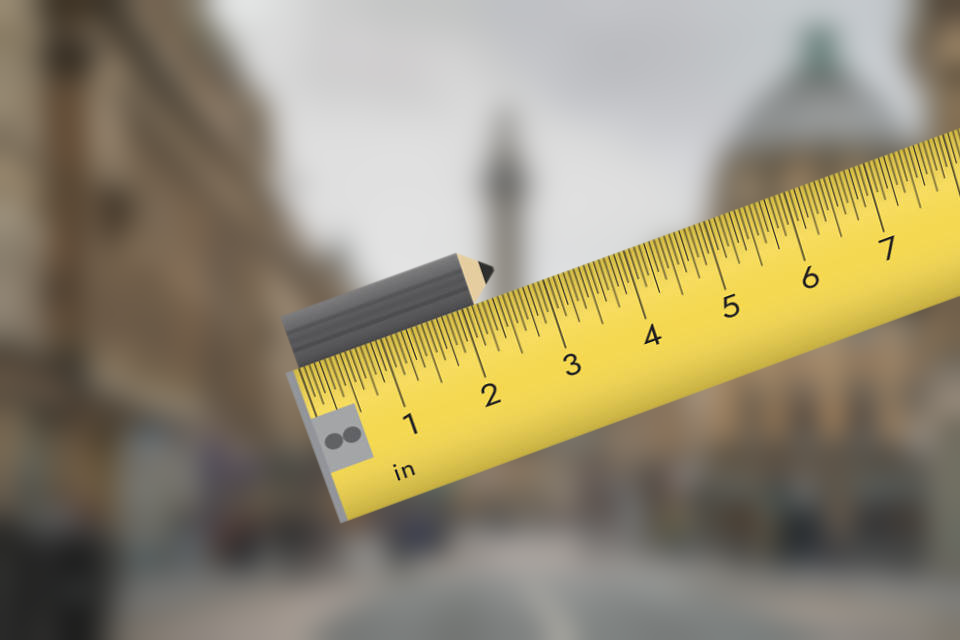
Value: 2.5,in
